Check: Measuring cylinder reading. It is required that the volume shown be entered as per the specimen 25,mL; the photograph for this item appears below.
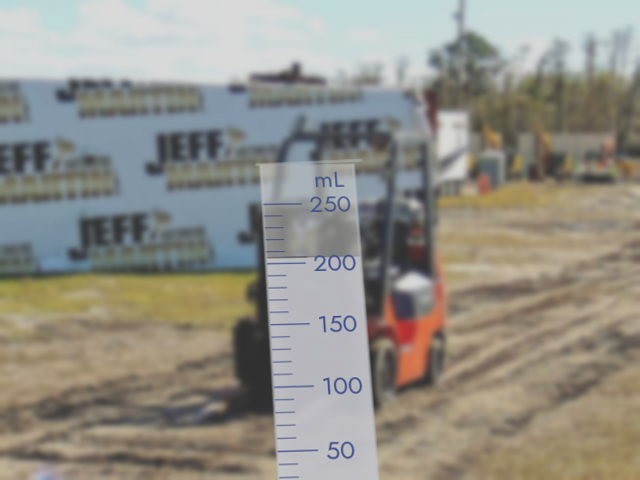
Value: 205,mL
